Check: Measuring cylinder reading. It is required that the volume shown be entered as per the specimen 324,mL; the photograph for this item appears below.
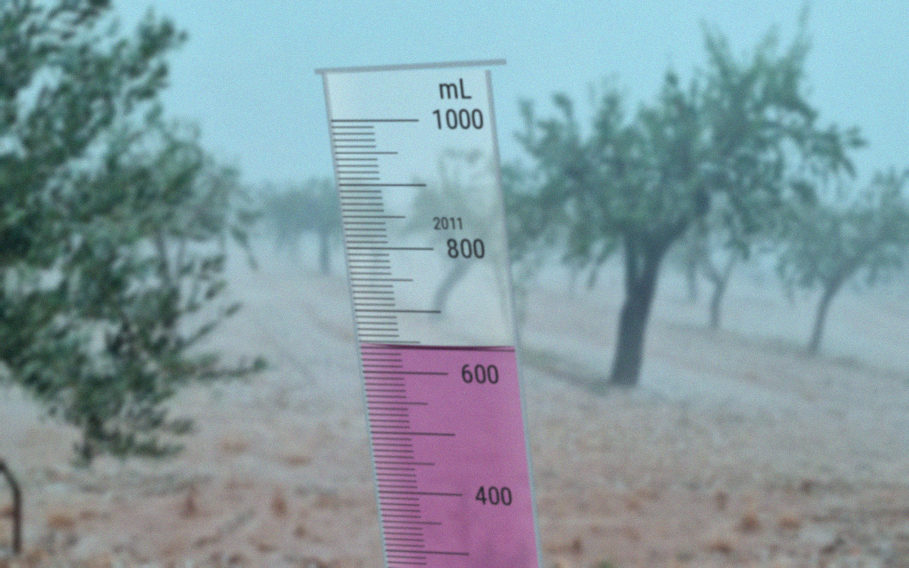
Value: 640,mL
